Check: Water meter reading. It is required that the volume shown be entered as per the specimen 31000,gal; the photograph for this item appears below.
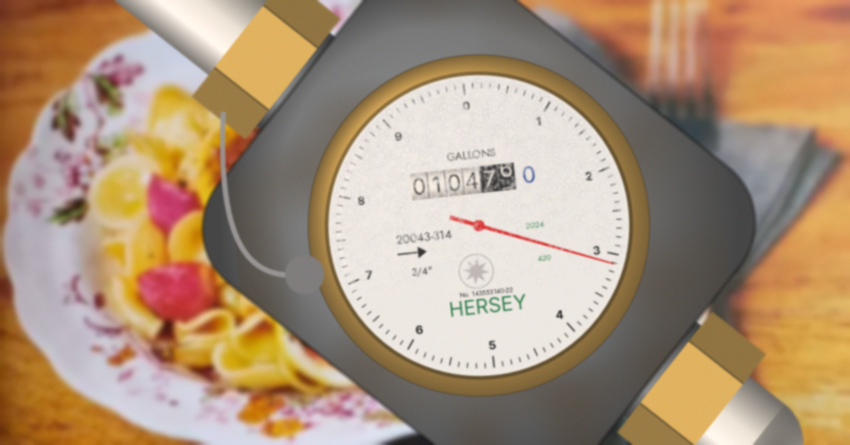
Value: 104763.1,gal
